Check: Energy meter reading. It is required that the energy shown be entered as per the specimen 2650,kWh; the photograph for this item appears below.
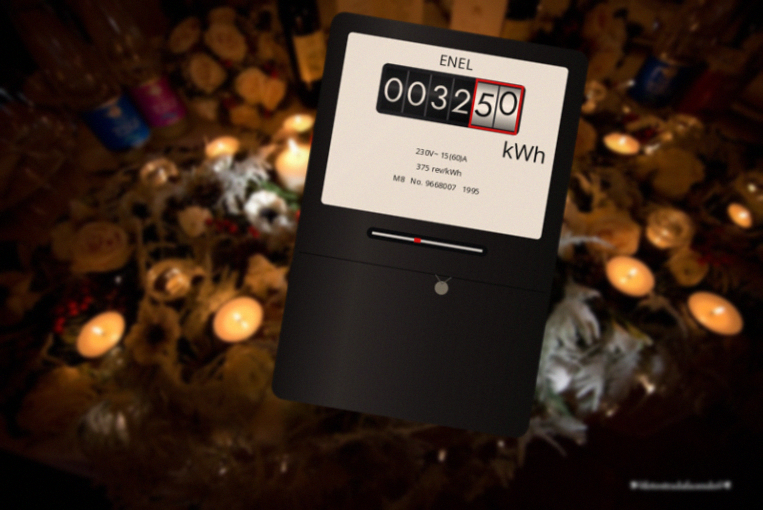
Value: 32.50,kWh
